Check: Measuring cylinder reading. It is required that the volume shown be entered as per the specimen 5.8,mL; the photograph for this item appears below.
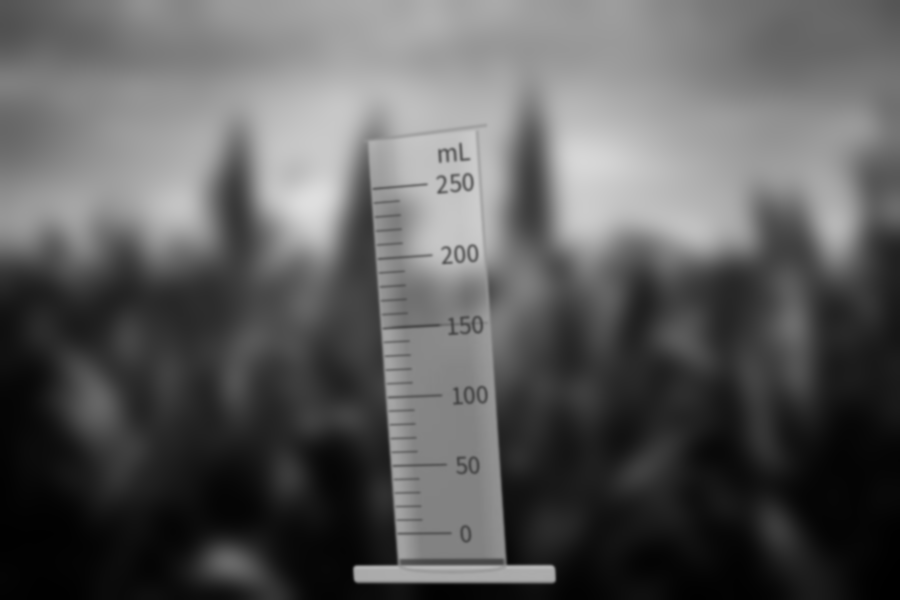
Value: 150,mL
